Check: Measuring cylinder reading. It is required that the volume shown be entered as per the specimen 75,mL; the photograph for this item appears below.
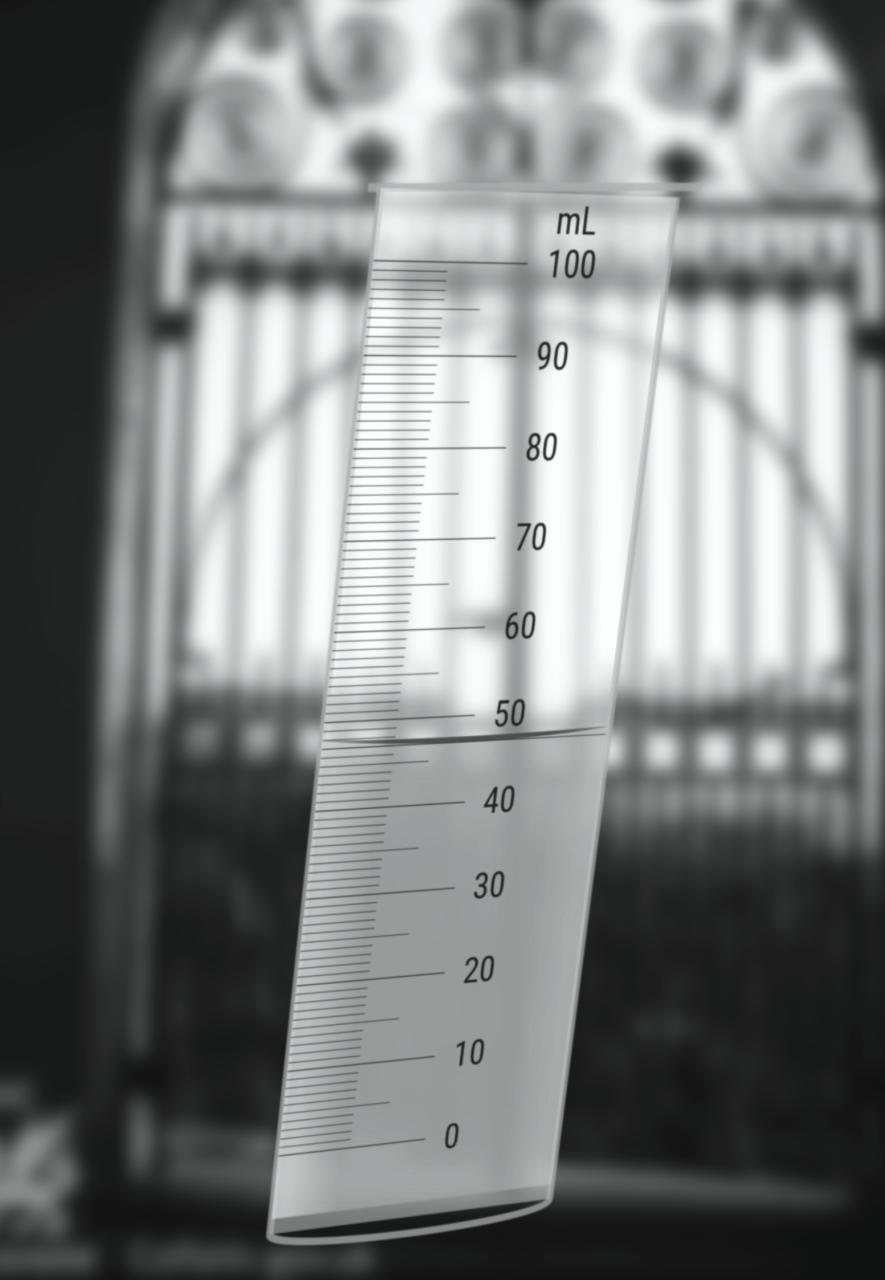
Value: 47,mL
